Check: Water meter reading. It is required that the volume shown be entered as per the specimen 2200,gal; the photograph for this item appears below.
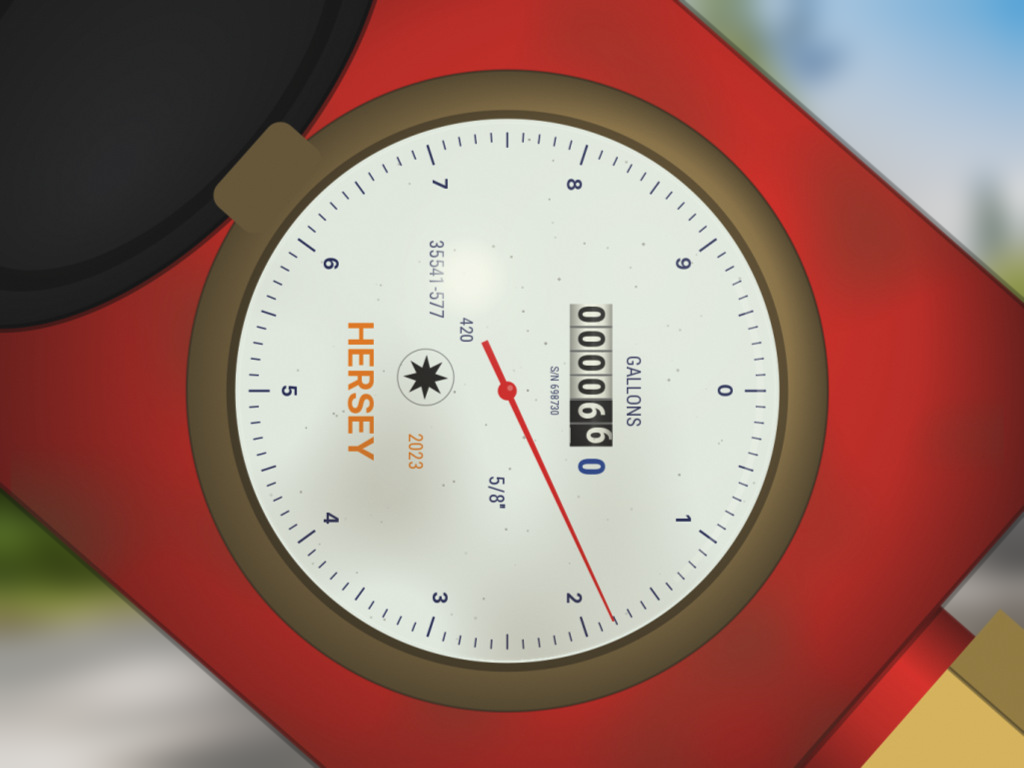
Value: 661.8,gal
